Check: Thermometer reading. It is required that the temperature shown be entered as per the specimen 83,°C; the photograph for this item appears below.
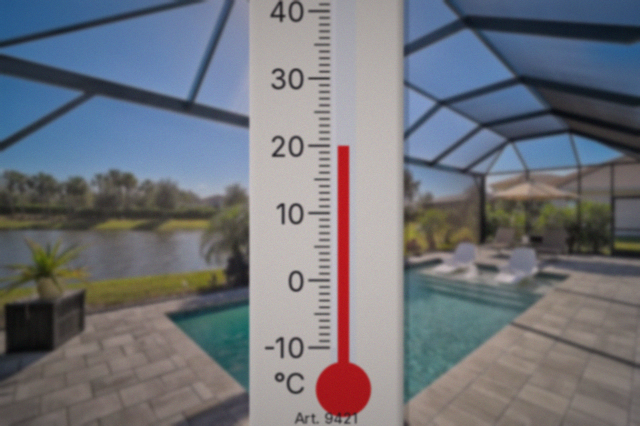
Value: 20,°C
